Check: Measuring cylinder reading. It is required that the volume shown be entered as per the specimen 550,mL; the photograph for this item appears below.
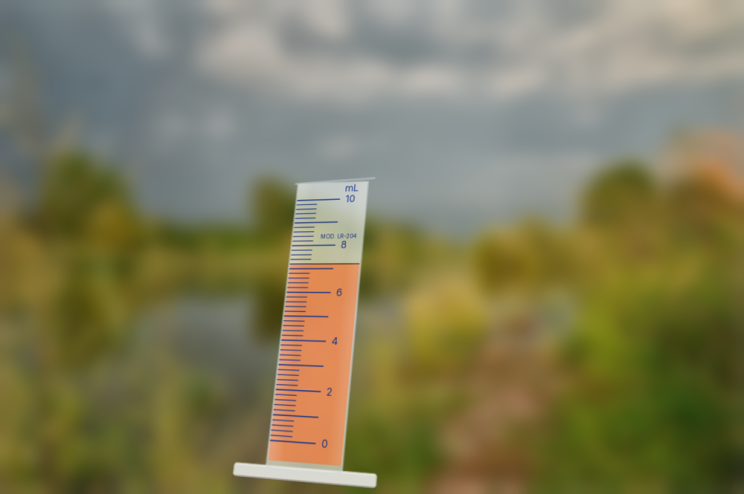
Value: 7.2,mL
